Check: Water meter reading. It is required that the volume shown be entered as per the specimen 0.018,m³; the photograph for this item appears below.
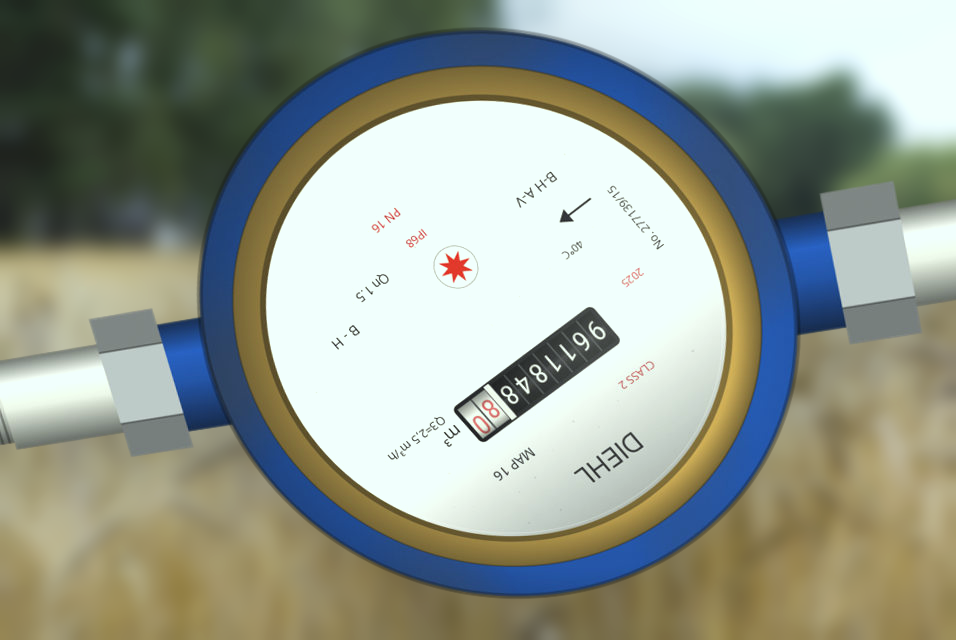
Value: 9611848.80,m³
